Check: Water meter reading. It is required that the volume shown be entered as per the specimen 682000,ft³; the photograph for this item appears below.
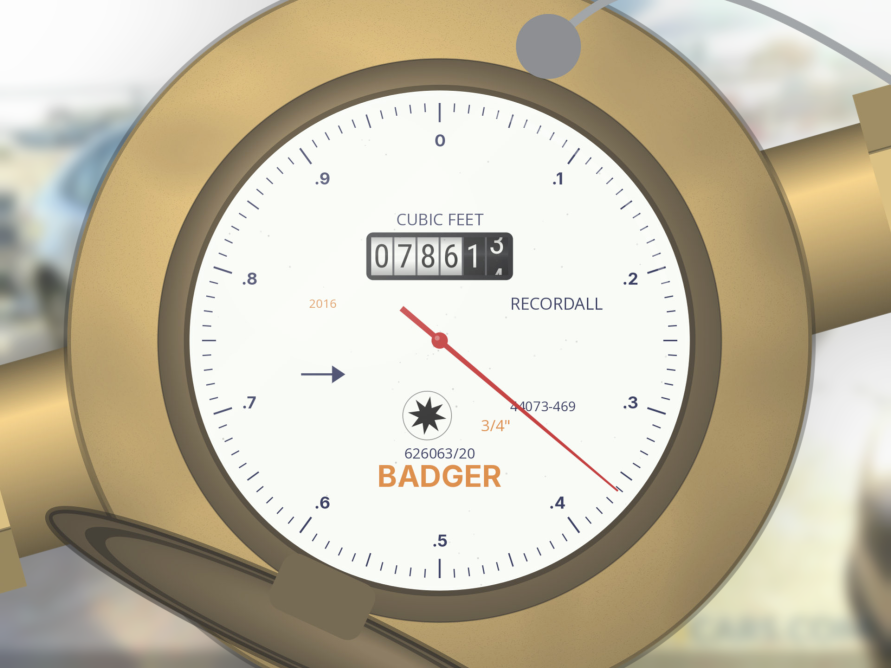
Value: 78613.36,ft³
